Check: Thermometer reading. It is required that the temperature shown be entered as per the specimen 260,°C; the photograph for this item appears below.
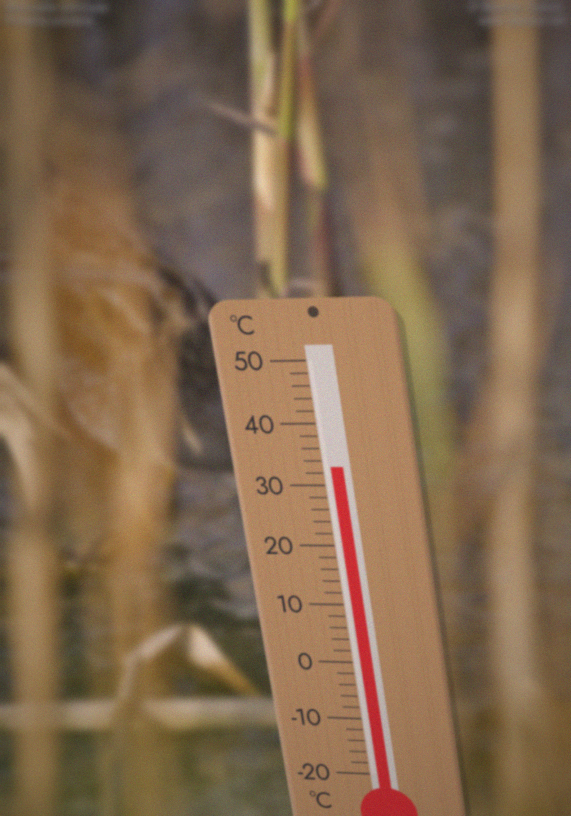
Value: 33,°C
